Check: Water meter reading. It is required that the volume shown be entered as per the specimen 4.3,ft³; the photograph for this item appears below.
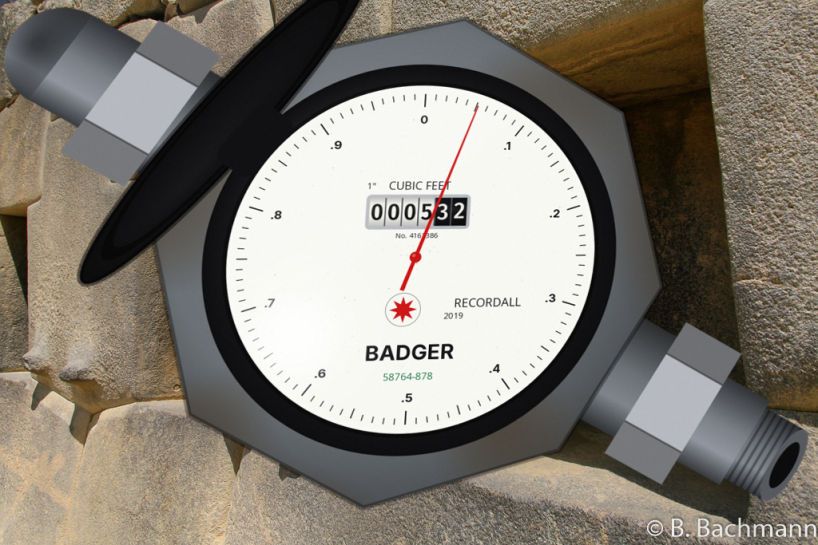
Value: 532.05,ft³
